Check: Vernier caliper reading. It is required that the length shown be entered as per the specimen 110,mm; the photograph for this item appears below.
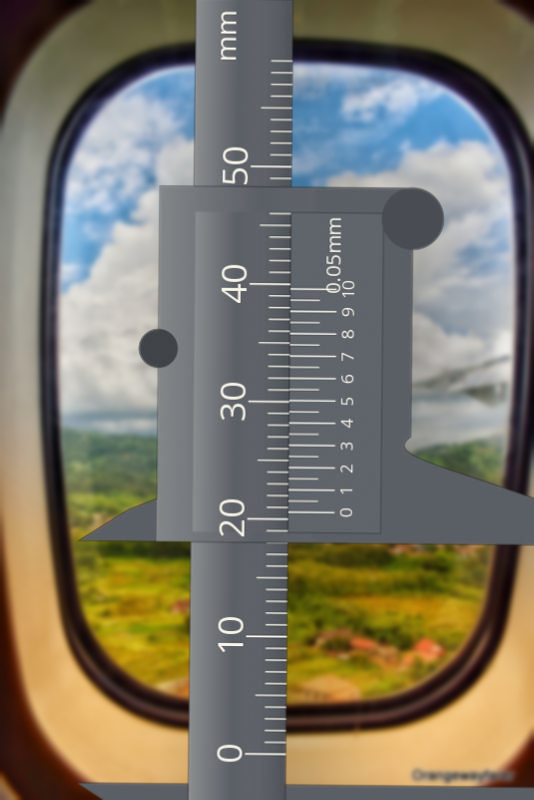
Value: 20.6,mm
